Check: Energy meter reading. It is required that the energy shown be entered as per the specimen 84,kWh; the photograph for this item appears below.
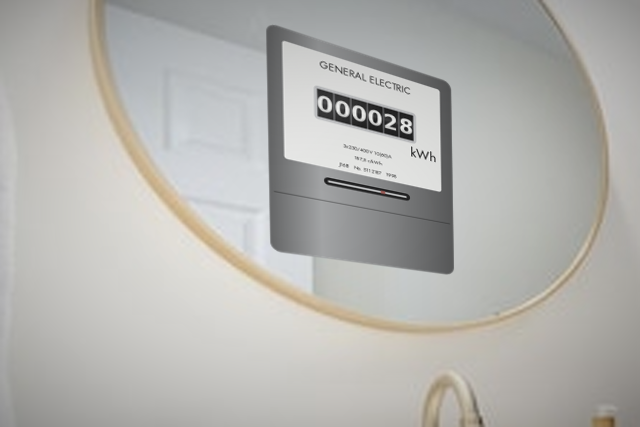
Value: 28,kWh
